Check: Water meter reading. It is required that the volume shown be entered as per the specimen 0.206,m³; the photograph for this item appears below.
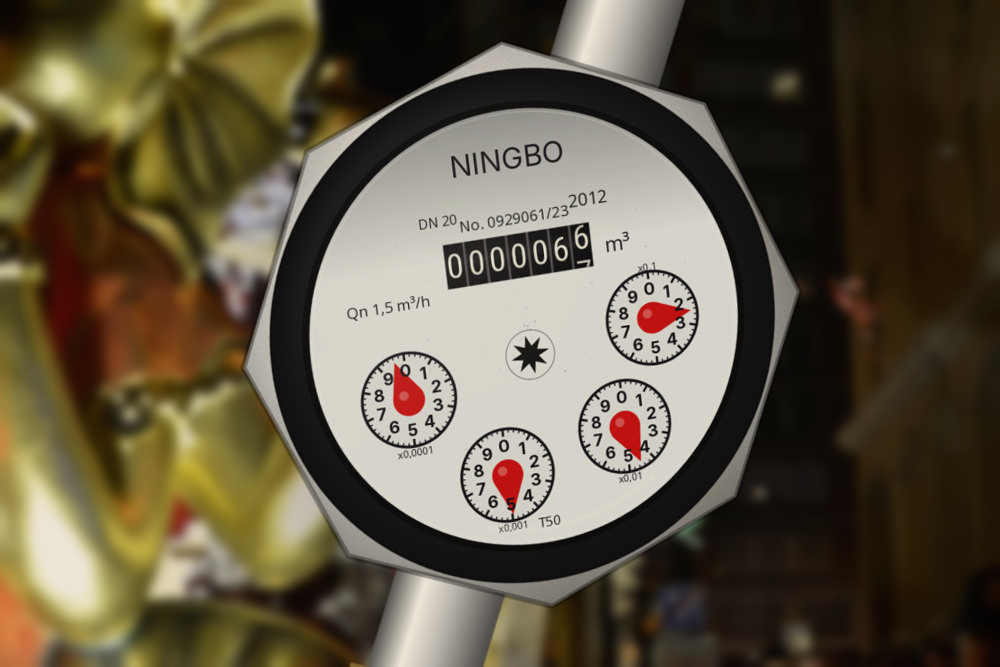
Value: 66.2449,m³
